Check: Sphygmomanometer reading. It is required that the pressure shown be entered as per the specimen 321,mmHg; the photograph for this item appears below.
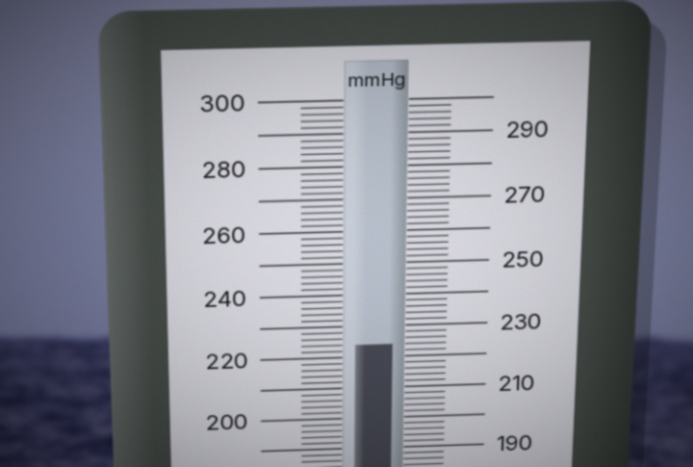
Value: 224,mmHg
